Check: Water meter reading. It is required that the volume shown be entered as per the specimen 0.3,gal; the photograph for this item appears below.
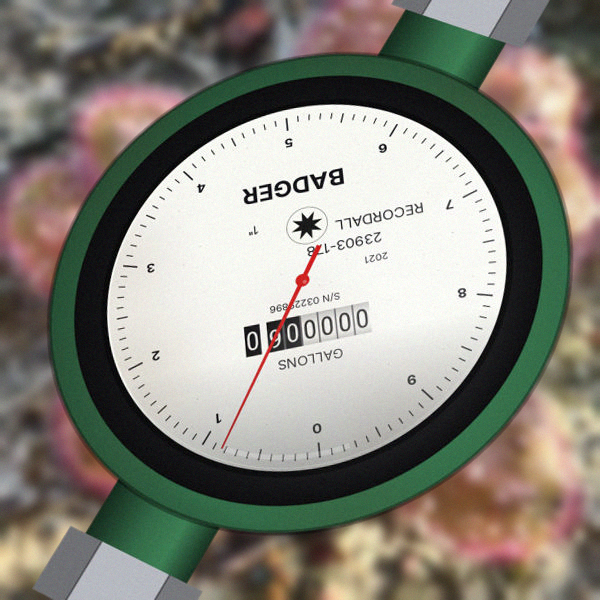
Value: 60.8,gal
